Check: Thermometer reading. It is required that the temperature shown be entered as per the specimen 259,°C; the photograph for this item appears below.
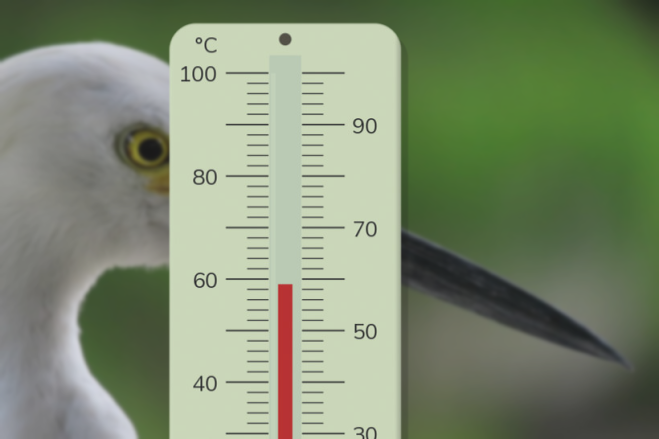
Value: 59,°C
